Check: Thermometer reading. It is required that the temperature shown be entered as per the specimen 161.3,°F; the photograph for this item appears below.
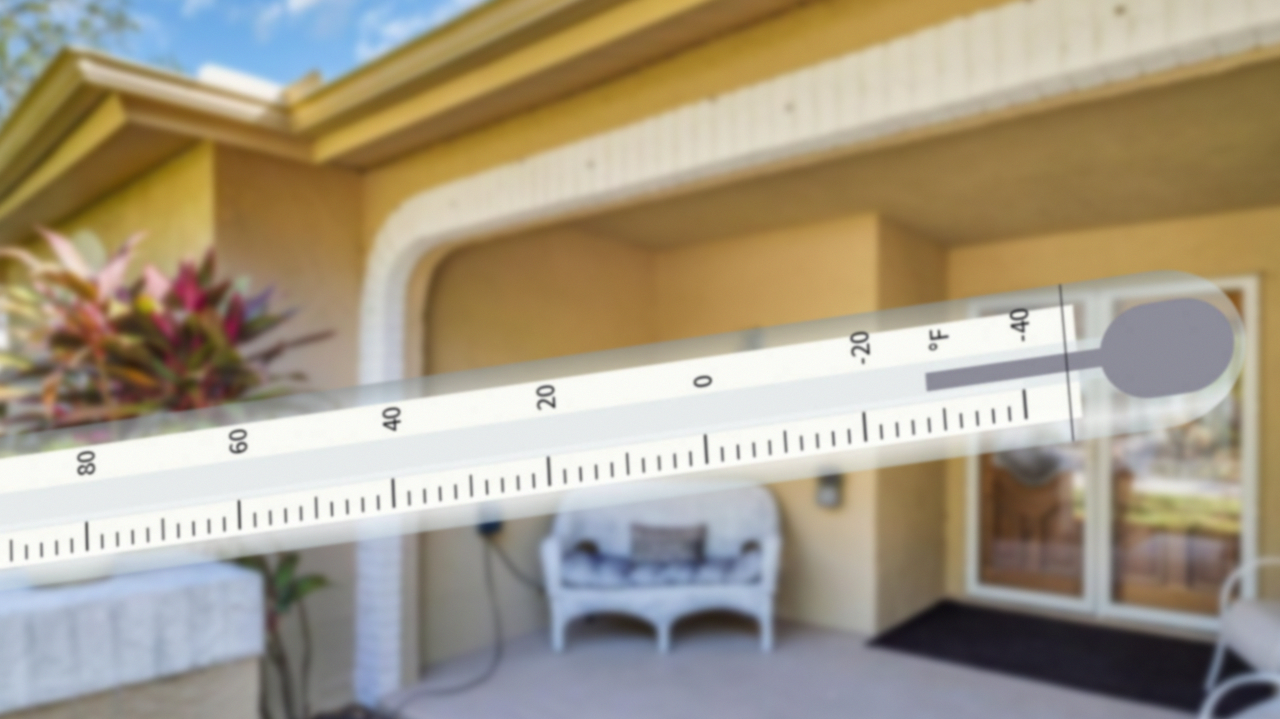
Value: -28,°F
